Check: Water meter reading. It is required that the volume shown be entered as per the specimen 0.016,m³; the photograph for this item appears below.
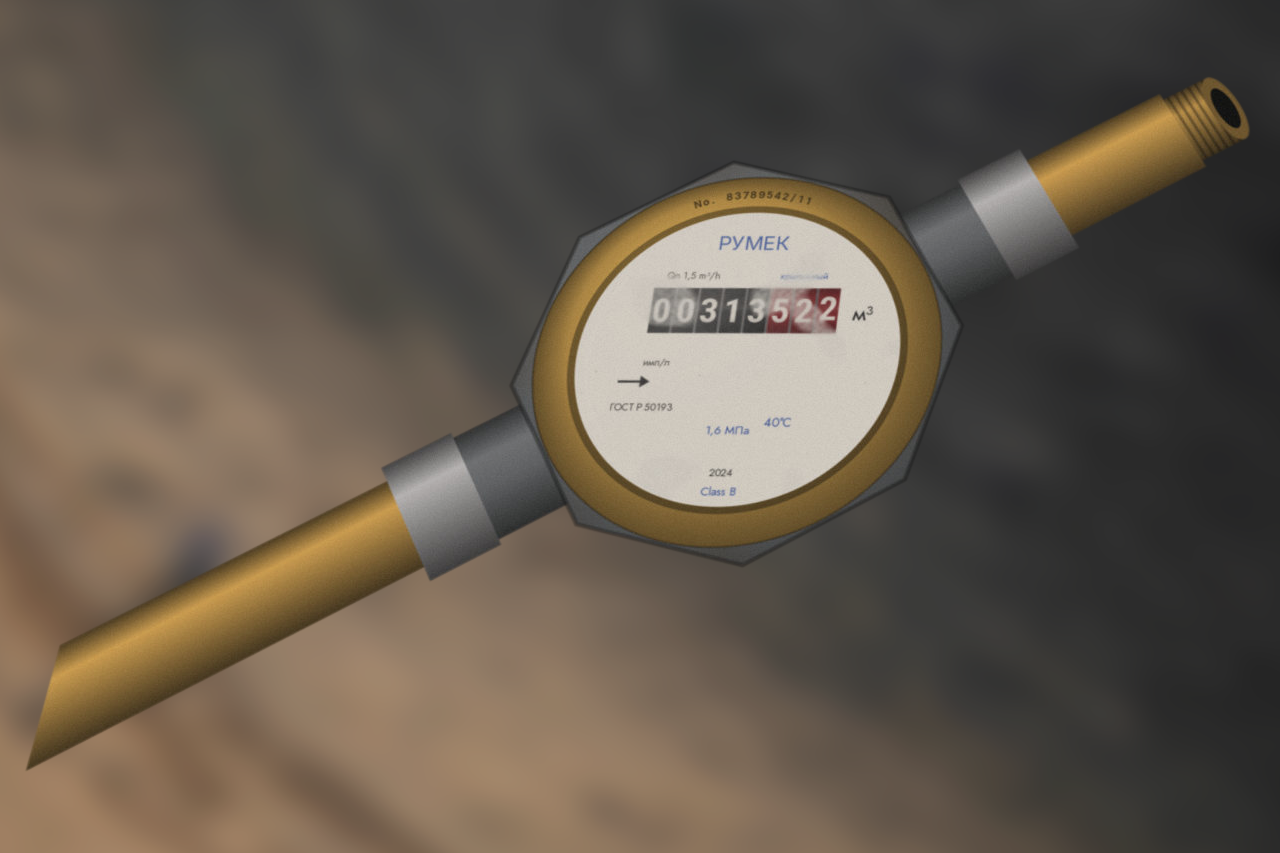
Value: 313.522,m³
